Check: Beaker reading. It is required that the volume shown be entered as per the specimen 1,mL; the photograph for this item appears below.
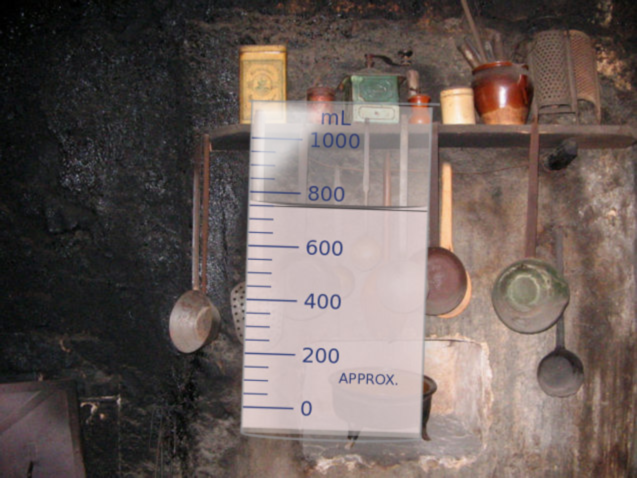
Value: 750,mL
